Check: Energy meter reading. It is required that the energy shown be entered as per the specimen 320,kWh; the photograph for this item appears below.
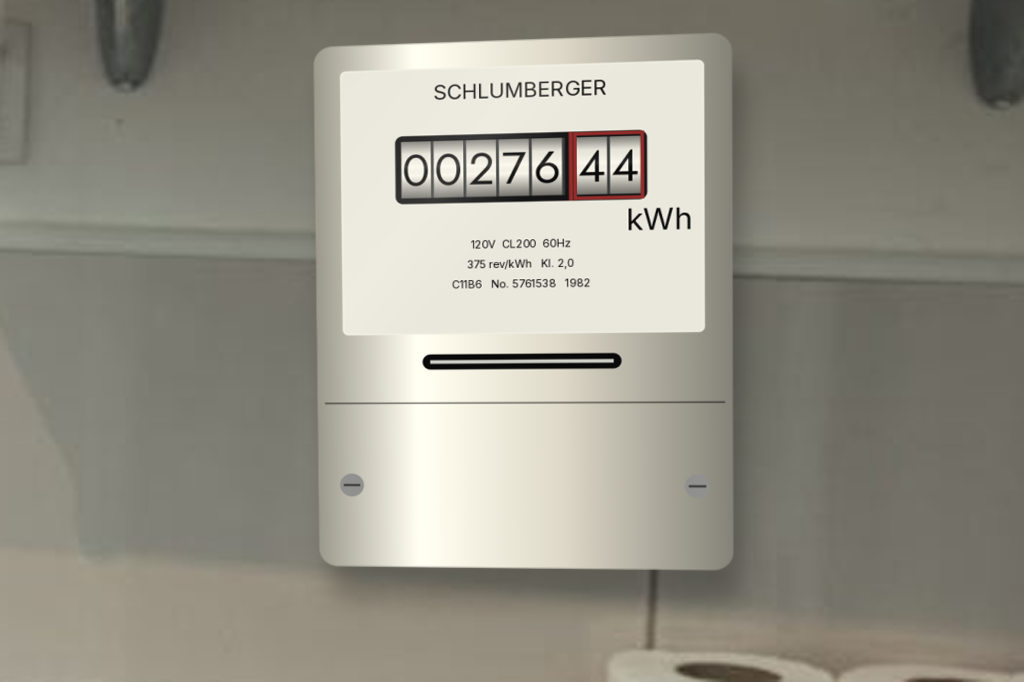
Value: 276.44,kWh
